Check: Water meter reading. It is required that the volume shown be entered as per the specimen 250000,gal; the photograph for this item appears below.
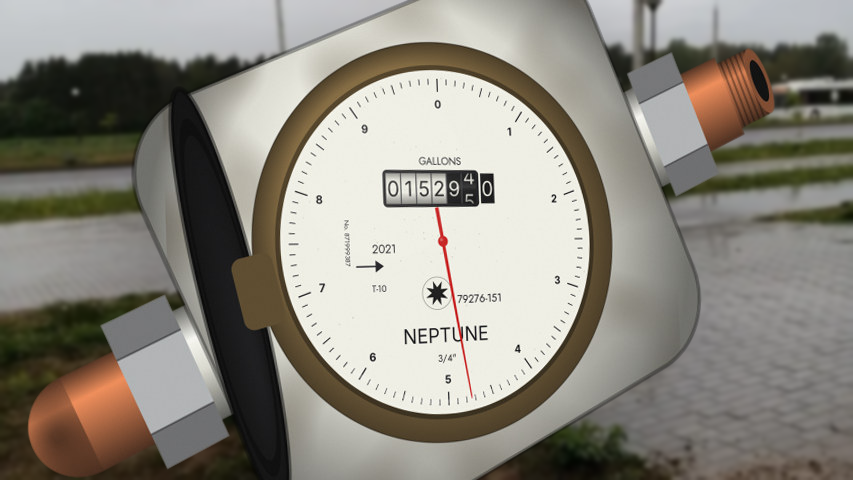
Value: 152944.7,gal
